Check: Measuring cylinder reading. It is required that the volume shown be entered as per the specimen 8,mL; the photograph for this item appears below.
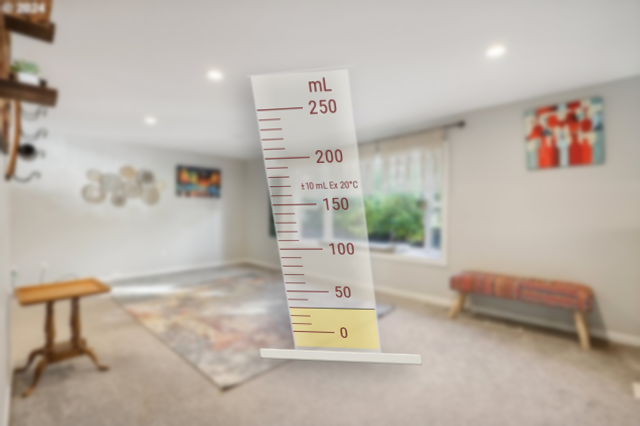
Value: 30,mL
